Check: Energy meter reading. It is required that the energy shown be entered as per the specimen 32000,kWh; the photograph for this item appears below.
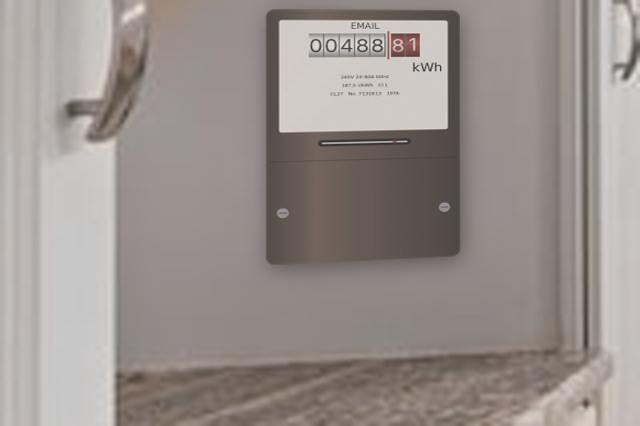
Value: 488.81,kWh
